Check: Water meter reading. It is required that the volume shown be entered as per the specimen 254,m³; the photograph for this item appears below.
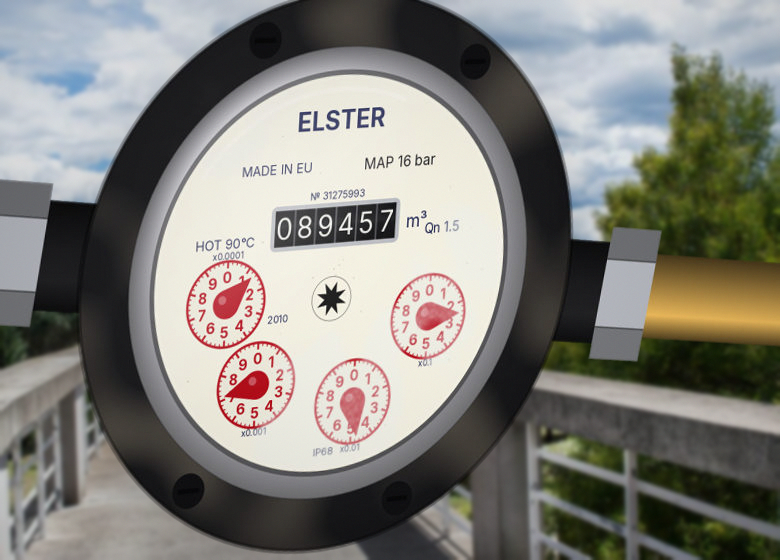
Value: 89457.2471,m³
